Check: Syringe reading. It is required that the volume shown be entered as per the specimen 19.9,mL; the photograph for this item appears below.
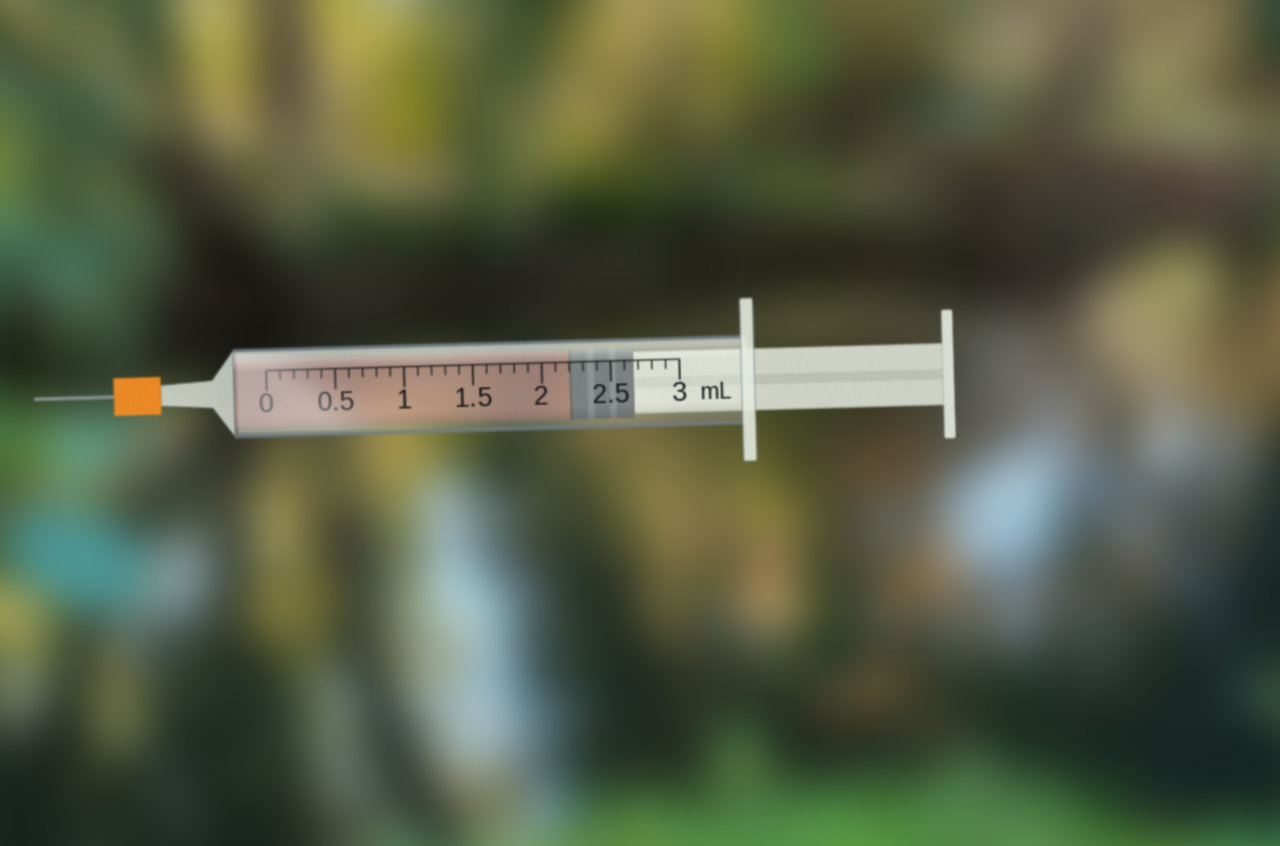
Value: 2.2,mL
